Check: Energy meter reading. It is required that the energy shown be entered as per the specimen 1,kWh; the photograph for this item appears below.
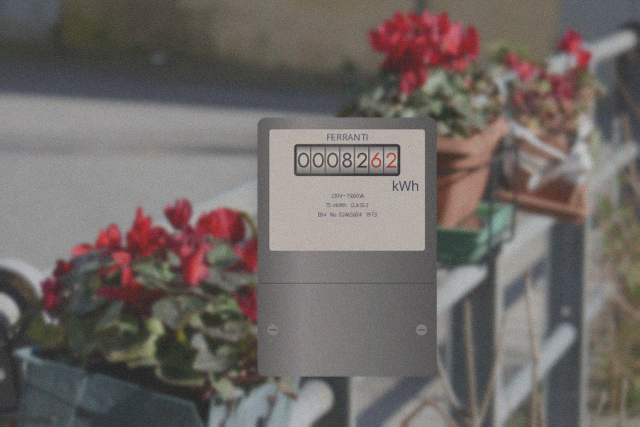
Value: 82.62,kWh
